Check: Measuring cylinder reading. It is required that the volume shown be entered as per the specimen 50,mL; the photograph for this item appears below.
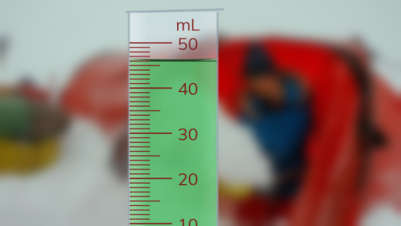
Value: 46,mL
